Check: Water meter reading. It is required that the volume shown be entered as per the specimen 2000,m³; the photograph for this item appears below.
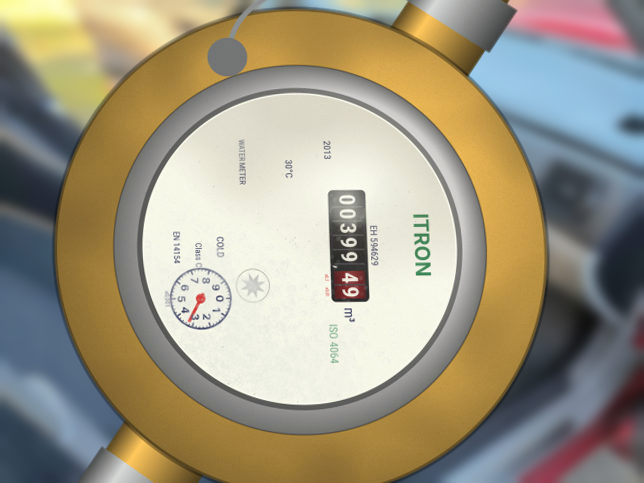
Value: 399.493,m³
